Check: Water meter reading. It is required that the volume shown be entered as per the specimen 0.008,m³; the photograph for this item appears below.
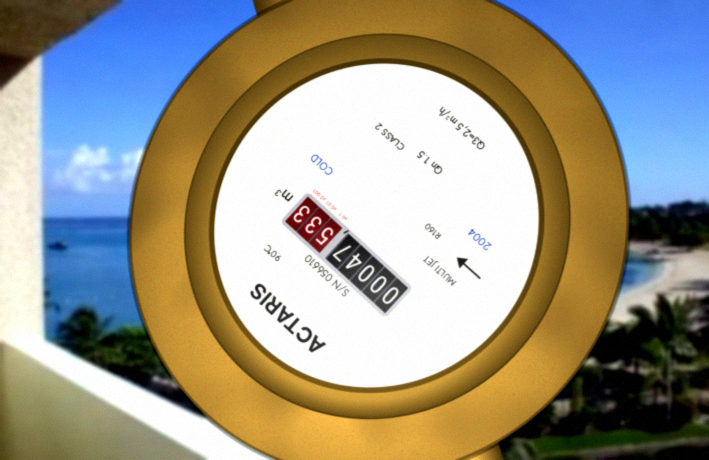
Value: 47.533,m³
